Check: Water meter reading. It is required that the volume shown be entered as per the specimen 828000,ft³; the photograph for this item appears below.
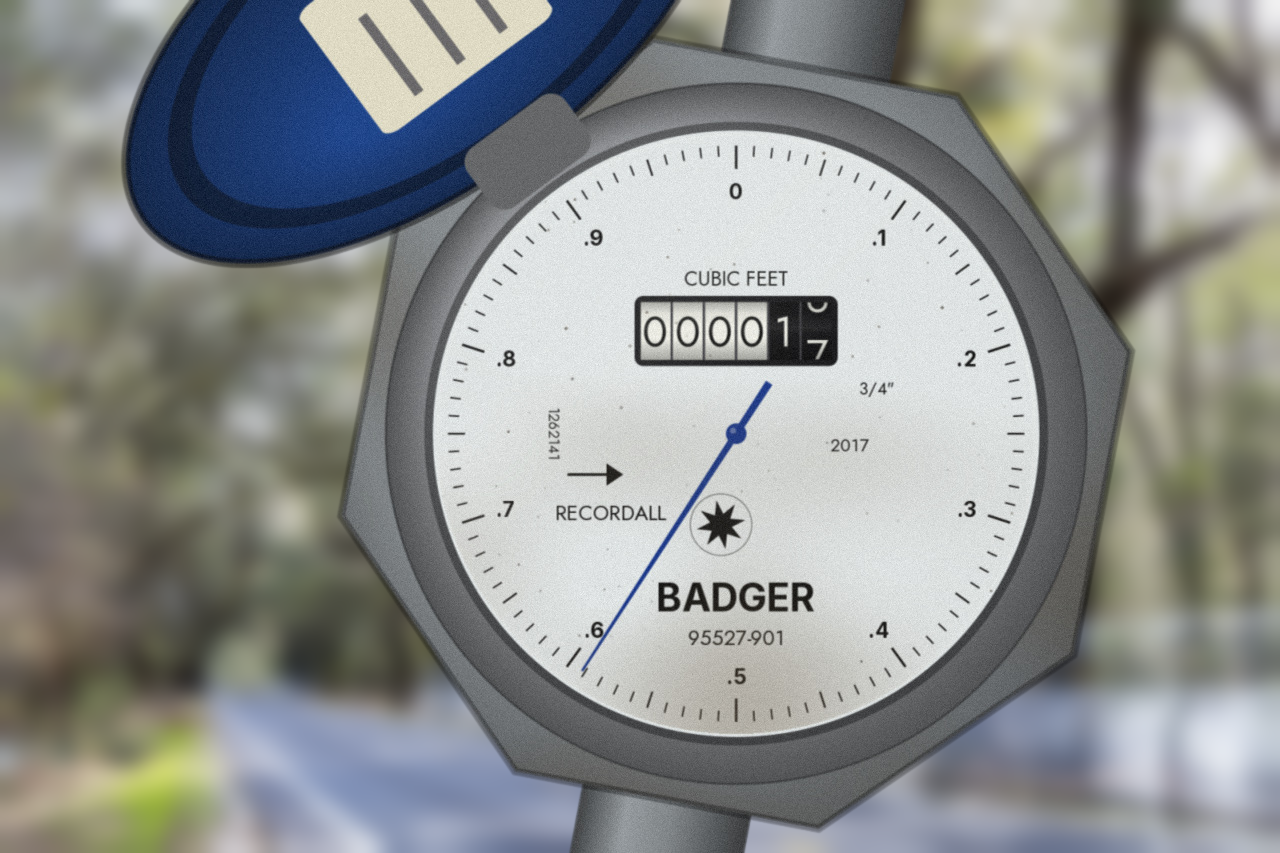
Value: 16.59,ft³
